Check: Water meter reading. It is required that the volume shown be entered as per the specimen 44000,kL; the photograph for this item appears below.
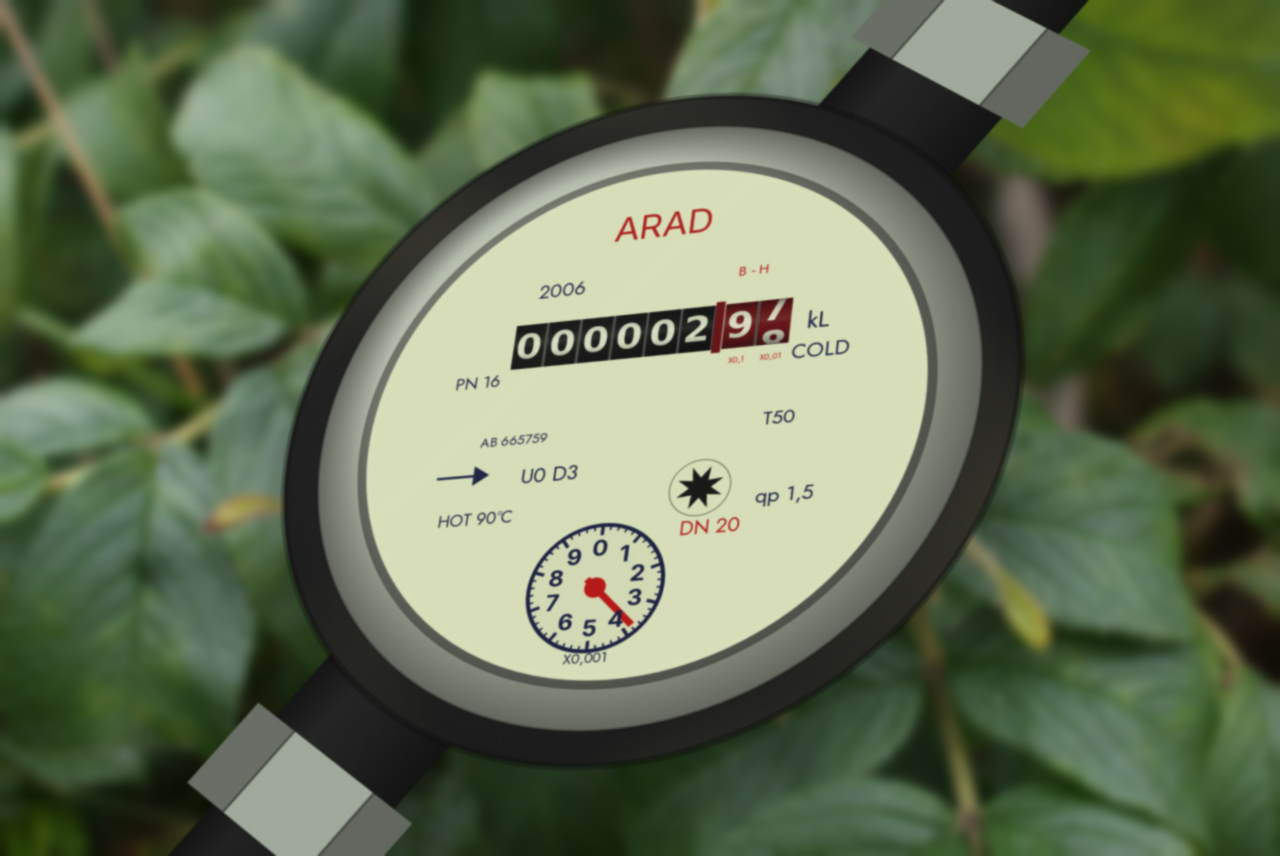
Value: 2.973,kL
